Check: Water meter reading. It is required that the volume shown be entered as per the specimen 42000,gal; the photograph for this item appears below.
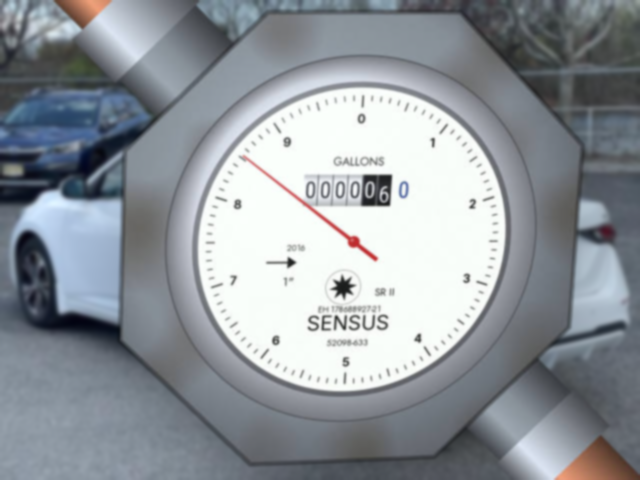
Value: 58.5,gal
